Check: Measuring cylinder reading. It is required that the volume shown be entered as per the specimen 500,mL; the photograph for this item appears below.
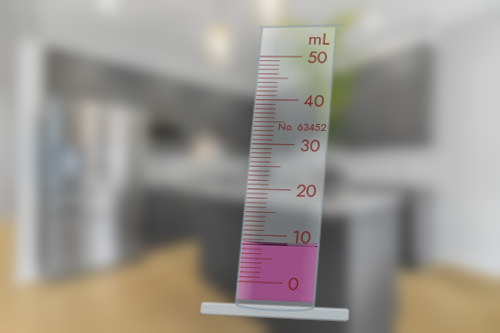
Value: 8,mL
